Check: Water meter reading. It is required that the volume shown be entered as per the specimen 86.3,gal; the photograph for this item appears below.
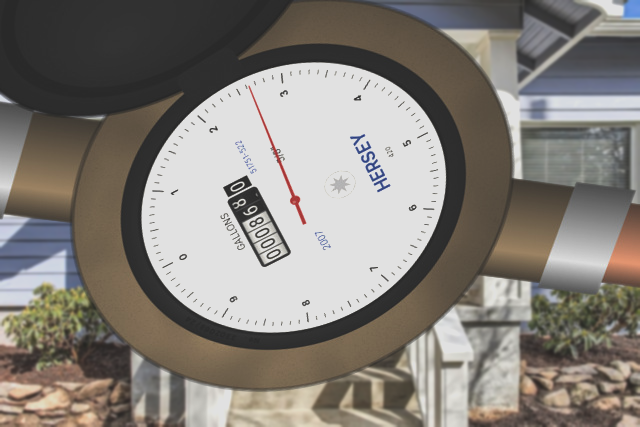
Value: 8682.6,gal
